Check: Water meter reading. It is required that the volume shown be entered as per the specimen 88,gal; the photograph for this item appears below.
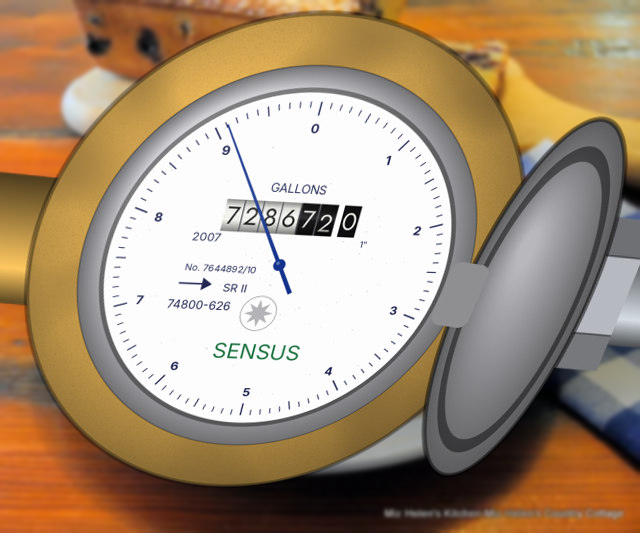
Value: 7286719.1,gal
